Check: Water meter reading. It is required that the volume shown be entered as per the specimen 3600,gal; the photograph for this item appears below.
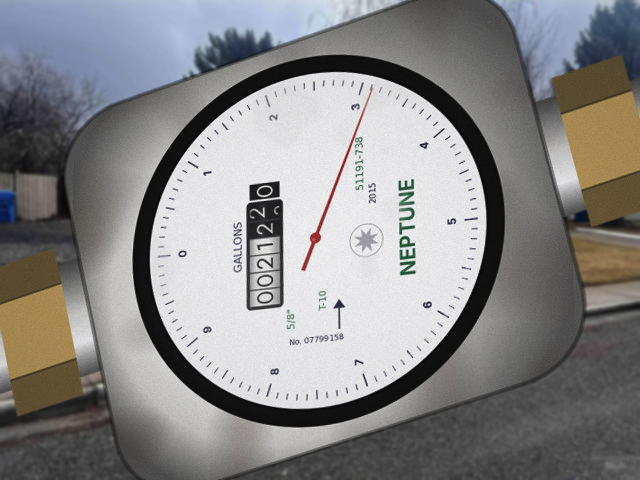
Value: 21223.1,gal
